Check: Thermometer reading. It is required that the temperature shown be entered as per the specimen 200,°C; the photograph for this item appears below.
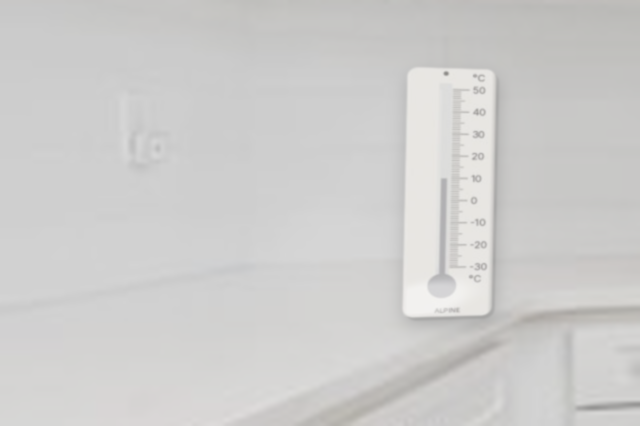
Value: 10,°C
